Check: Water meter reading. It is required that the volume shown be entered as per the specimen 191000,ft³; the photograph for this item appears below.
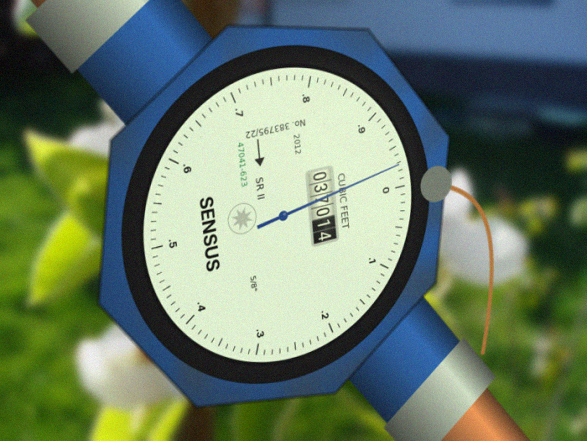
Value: 37013.97,ft³
